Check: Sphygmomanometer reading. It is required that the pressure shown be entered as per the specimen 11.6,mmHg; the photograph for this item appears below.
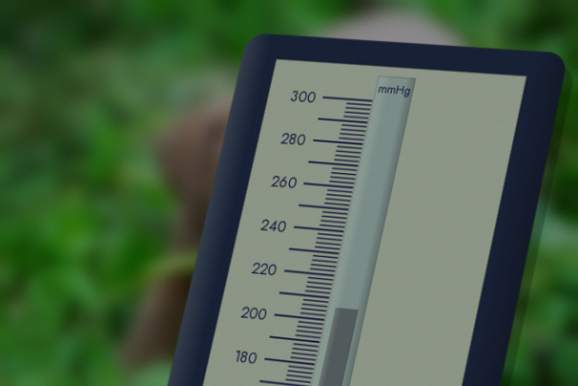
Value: 206,mmHg
